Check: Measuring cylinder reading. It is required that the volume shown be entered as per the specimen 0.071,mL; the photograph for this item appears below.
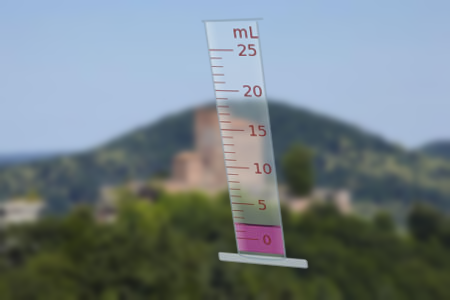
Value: 2,mL
